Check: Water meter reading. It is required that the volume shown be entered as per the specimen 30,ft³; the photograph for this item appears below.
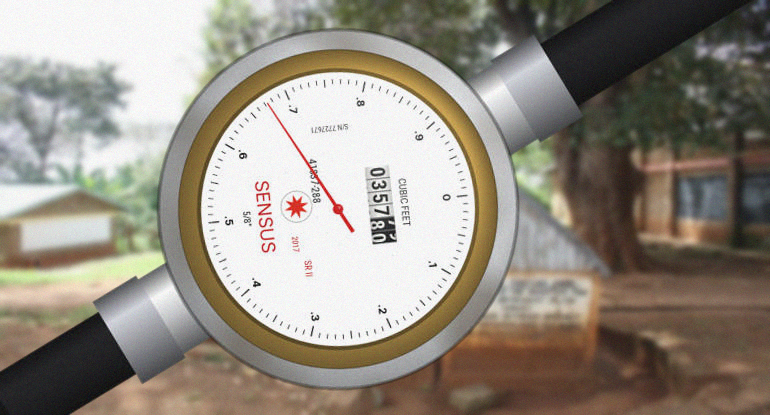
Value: 35779.67,ft³
